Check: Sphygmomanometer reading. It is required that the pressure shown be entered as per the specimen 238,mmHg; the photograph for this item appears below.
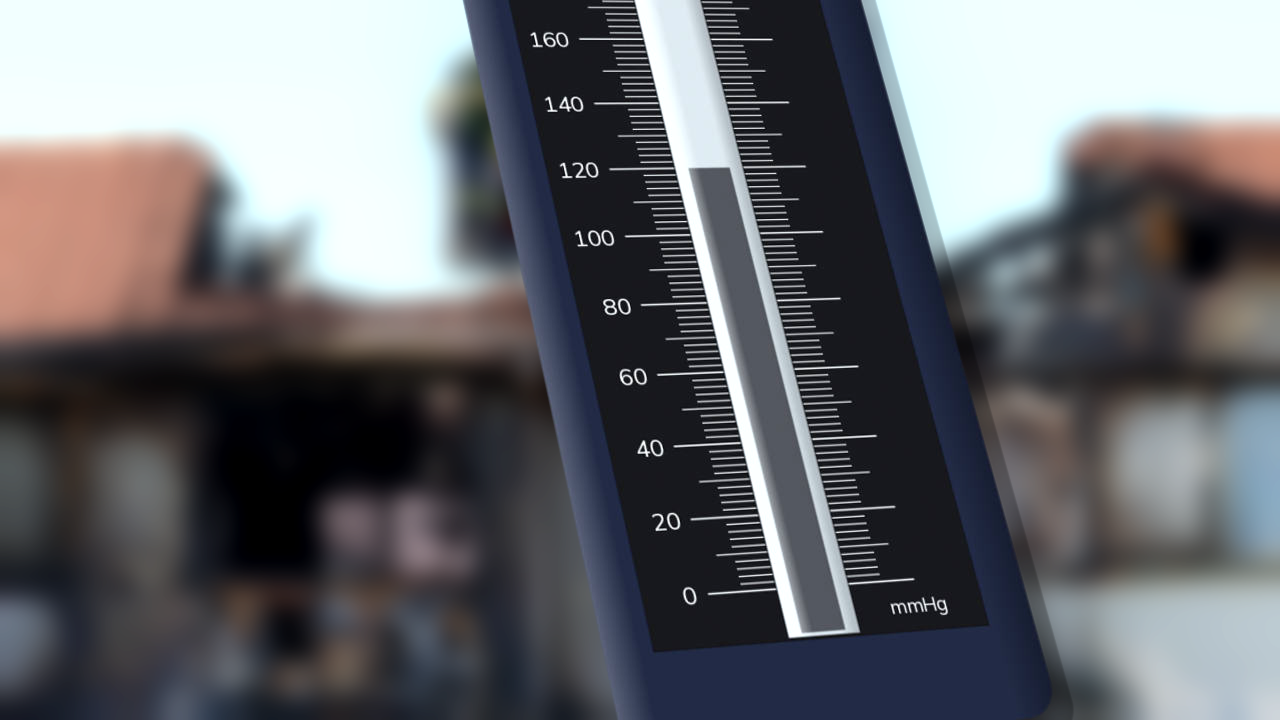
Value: 120,mmHg
